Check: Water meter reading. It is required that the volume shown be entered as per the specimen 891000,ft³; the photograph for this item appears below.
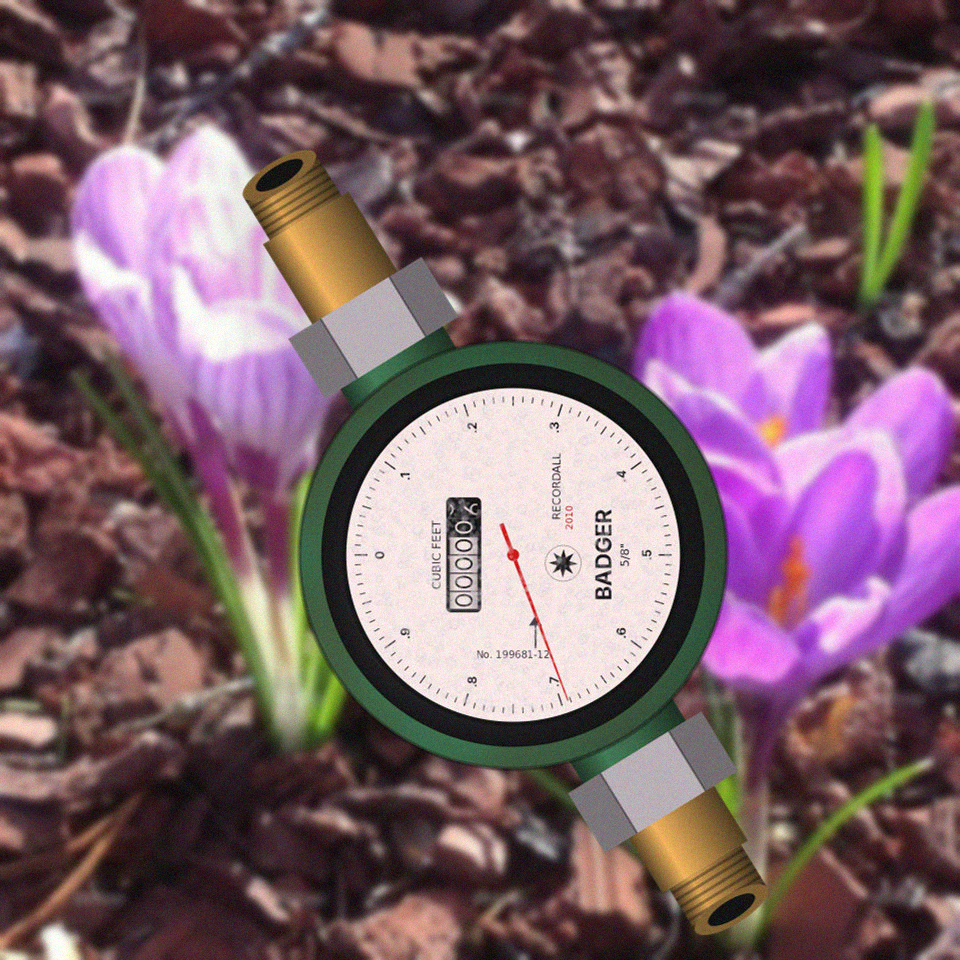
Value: 5.69,ft³
